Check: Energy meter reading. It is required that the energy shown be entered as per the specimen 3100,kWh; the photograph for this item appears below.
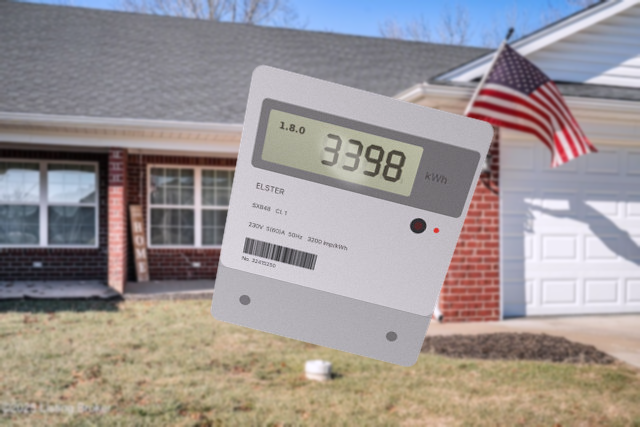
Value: 3398,kWh
